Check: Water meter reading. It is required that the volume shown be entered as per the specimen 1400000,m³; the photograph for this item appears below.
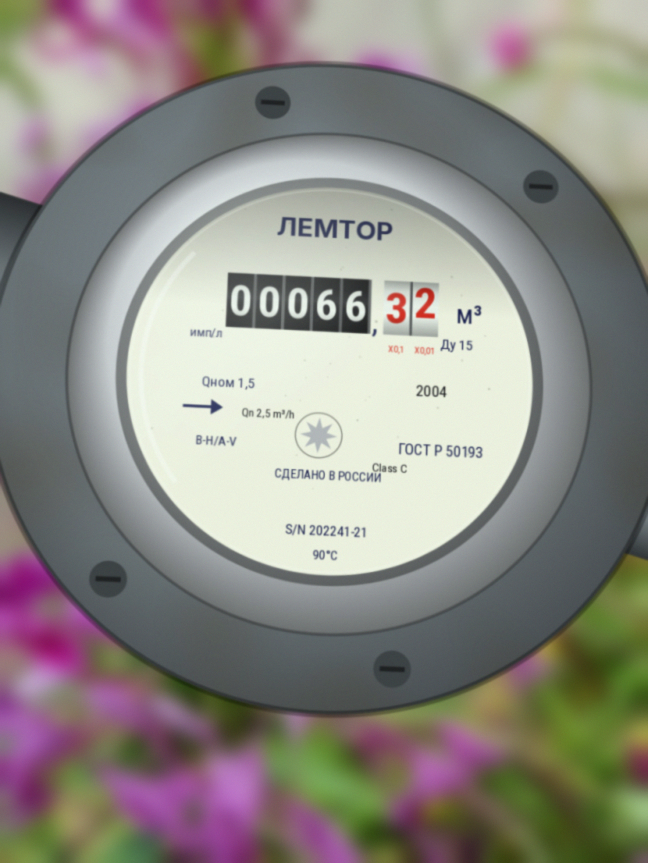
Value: 66.32,m³
